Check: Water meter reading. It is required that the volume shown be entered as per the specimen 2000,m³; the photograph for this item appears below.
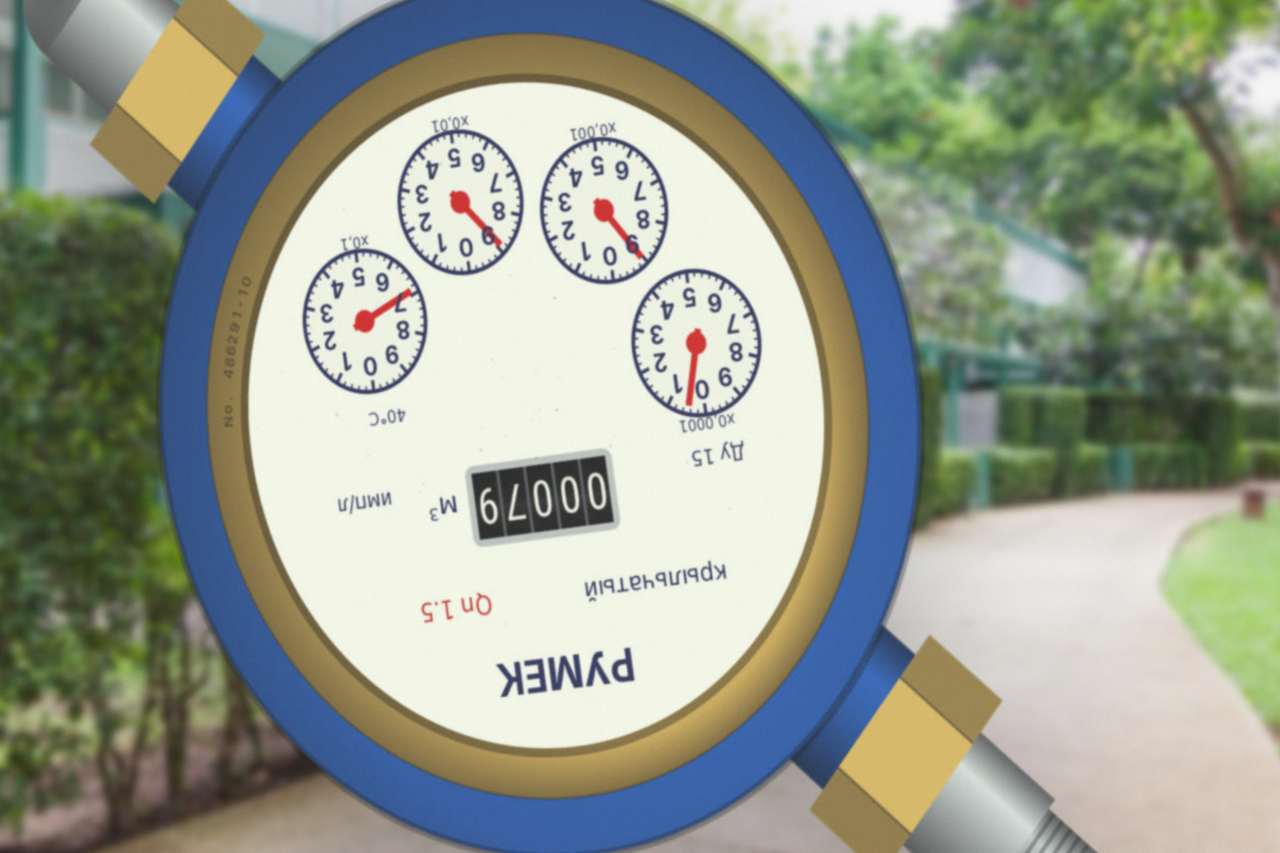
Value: 79.6890,m³
